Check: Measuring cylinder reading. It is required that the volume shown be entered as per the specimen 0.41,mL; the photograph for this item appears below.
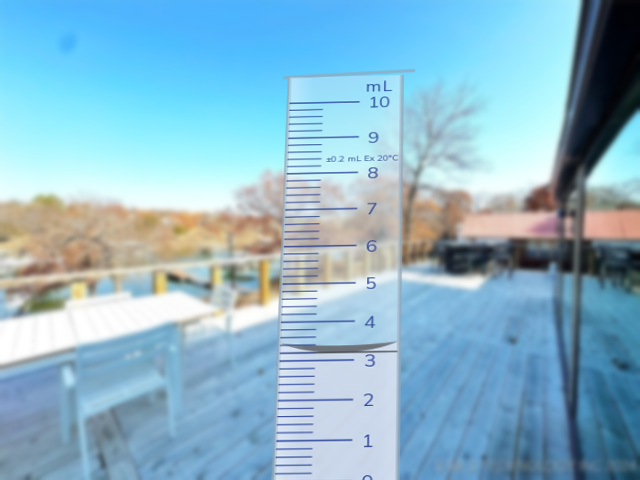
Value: 3.2,mL
